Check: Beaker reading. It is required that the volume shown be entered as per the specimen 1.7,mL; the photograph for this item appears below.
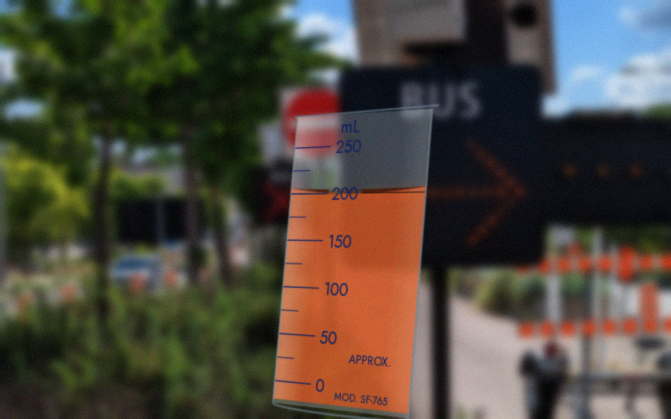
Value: 200,mL
